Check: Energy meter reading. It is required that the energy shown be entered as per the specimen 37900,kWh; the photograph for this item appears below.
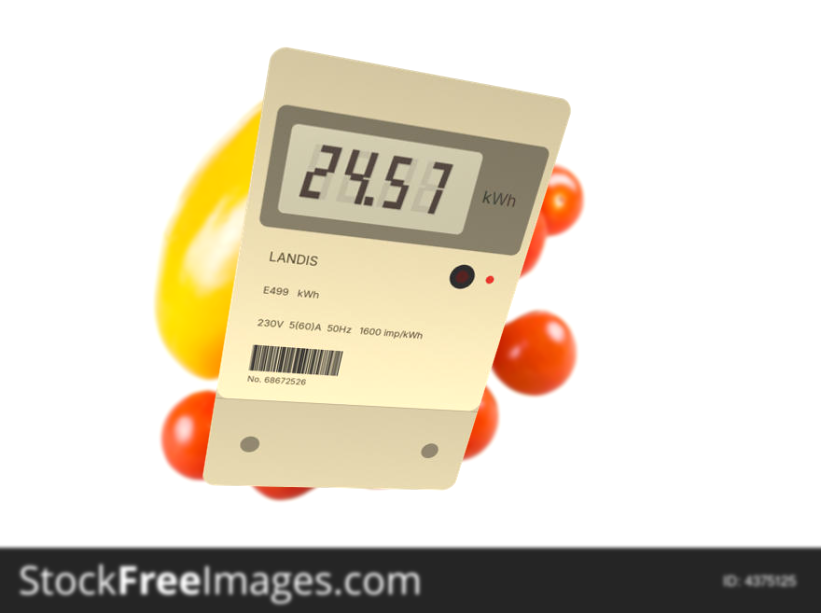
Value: 24.57,kWh
